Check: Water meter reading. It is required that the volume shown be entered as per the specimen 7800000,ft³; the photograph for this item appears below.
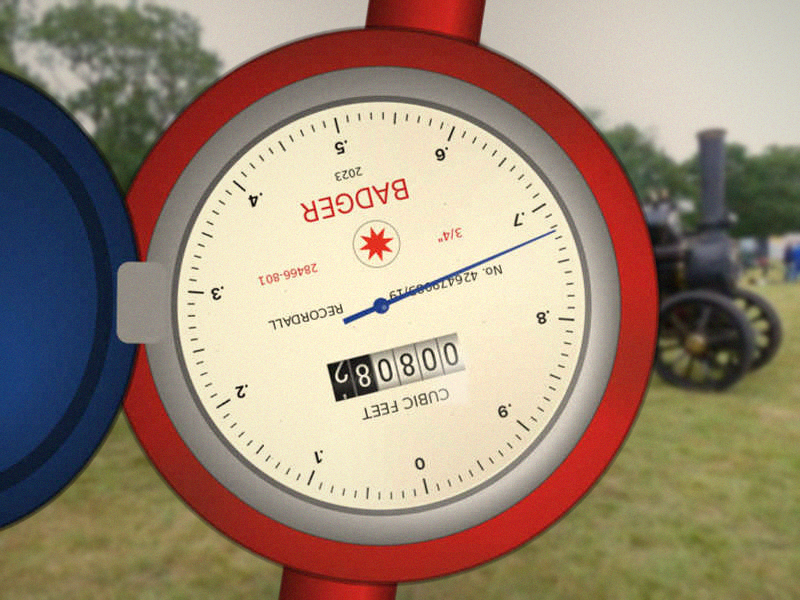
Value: 8081.72,ft³
